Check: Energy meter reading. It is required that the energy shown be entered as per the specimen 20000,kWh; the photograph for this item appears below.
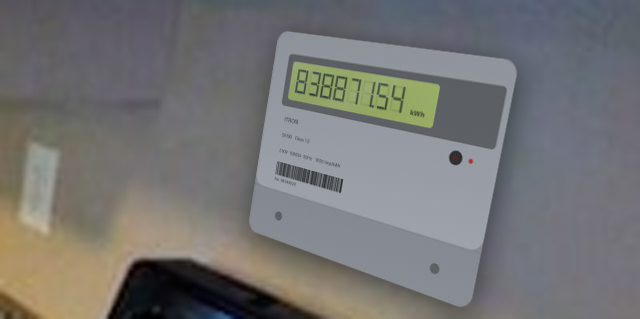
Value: 838871.54,kWh
